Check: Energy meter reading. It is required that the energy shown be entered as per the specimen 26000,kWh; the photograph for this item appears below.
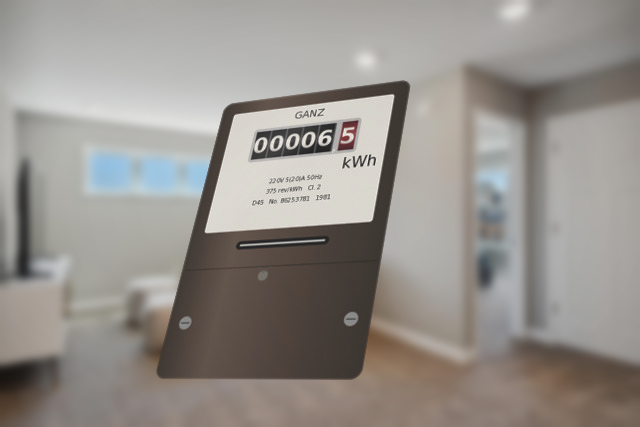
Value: 6.5,kWh
